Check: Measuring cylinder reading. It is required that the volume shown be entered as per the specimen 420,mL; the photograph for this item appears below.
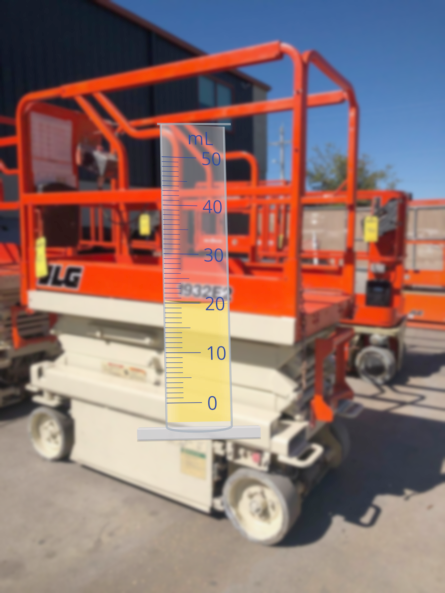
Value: 20,mL
